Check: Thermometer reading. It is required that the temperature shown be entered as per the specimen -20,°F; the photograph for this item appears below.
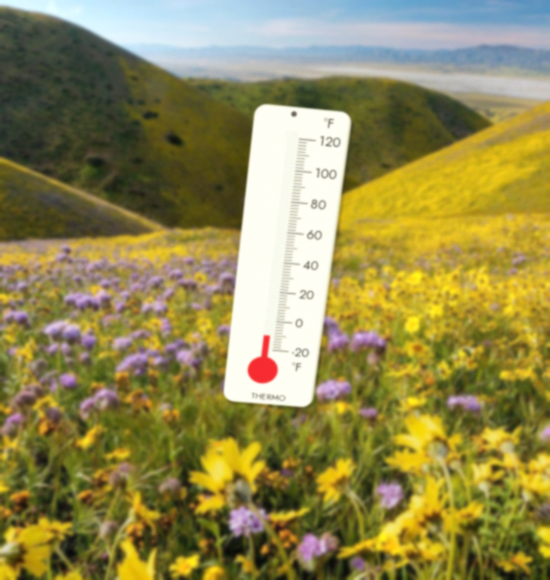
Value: -10,°F
